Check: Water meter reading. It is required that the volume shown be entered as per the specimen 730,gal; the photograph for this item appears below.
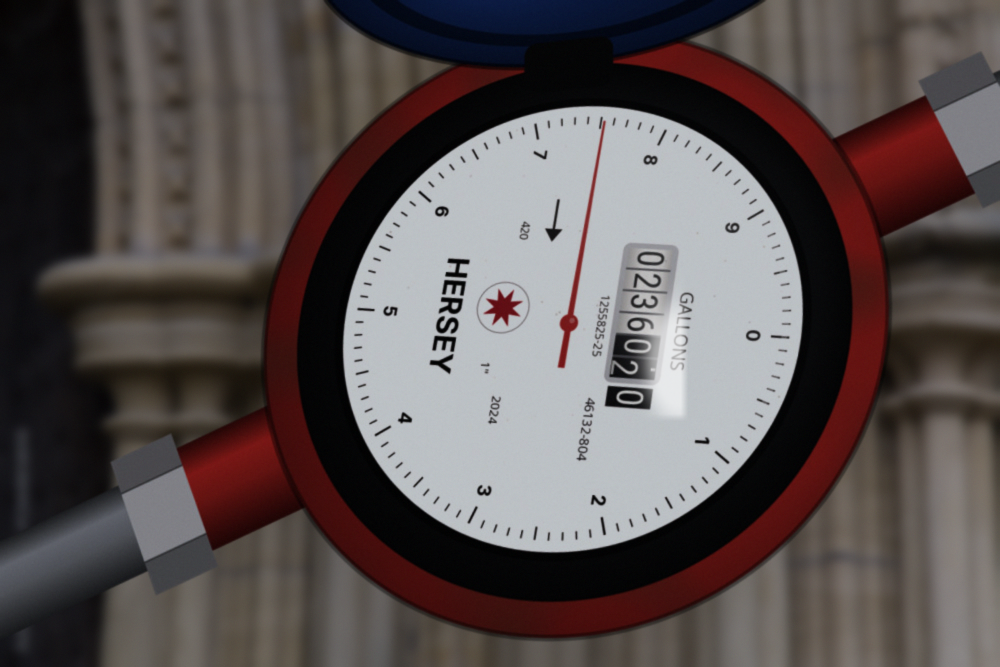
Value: 236017.5,gal
